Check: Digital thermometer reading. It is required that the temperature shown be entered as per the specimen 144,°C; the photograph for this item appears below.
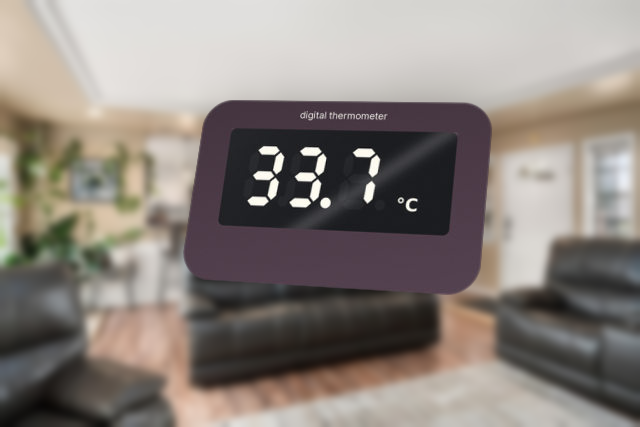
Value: 33.7,°C
